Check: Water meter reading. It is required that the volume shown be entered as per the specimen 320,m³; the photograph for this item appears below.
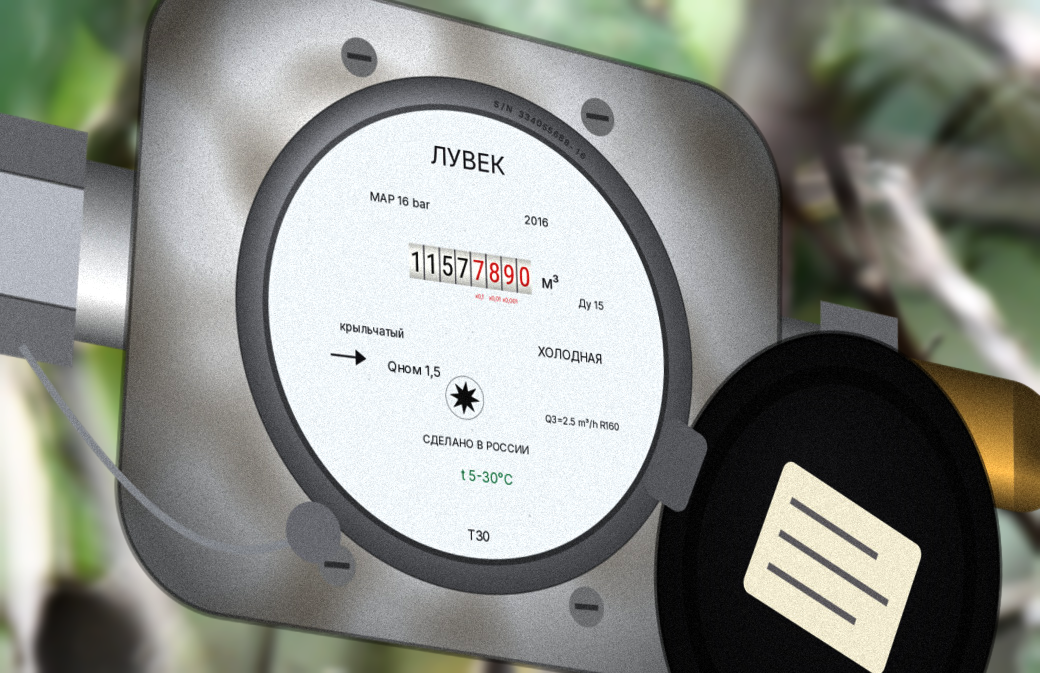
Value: 1157.7890,m³
